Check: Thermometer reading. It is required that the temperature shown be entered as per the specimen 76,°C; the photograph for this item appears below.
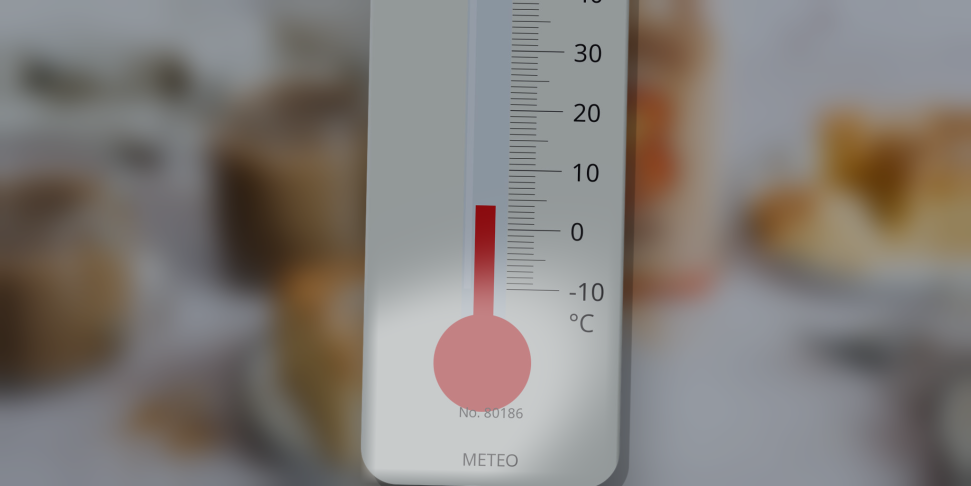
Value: 4,°C
